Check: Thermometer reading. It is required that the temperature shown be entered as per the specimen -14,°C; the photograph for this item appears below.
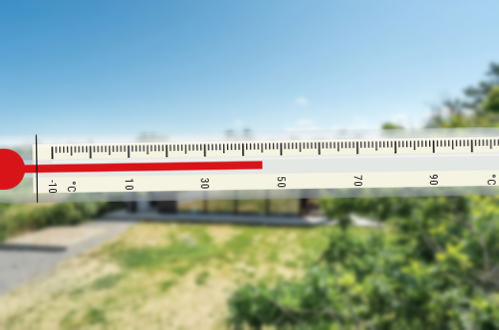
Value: 45,°C
